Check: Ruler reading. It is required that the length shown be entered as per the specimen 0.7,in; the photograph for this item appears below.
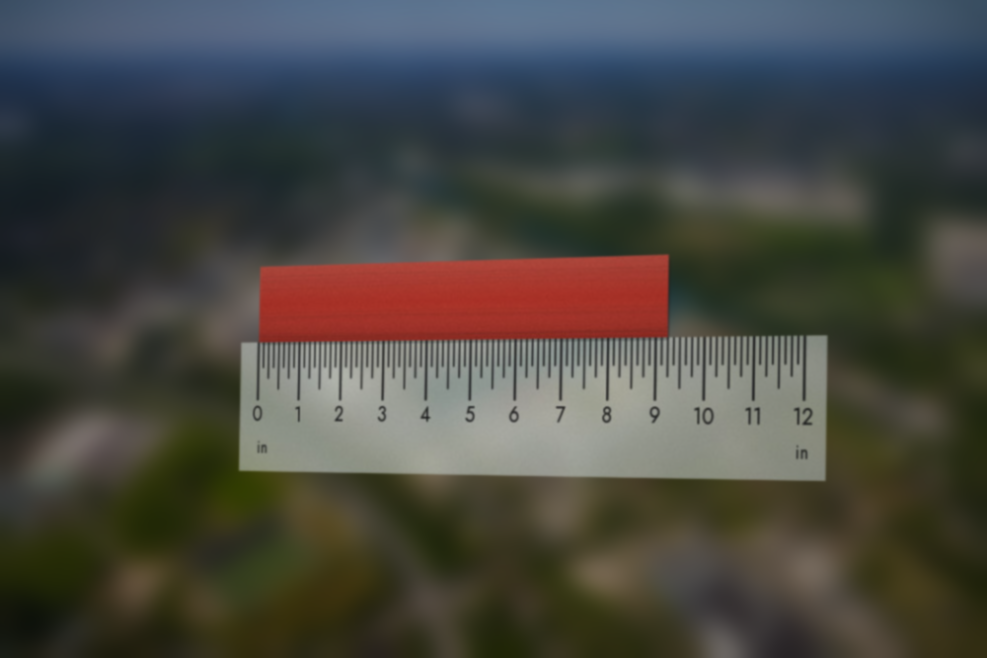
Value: 9.25,in
